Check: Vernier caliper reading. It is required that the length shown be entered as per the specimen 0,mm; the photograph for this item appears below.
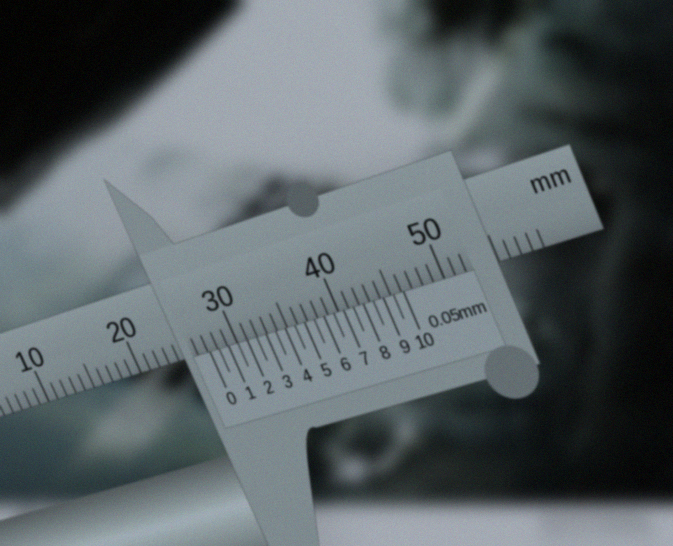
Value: 27.2,mm
